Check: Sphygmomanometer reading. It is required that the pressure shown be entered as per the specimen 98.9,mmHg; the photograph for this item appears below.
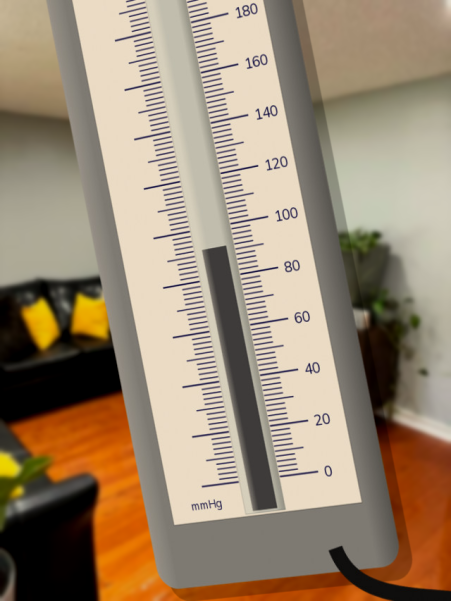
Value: 92,mmHg
